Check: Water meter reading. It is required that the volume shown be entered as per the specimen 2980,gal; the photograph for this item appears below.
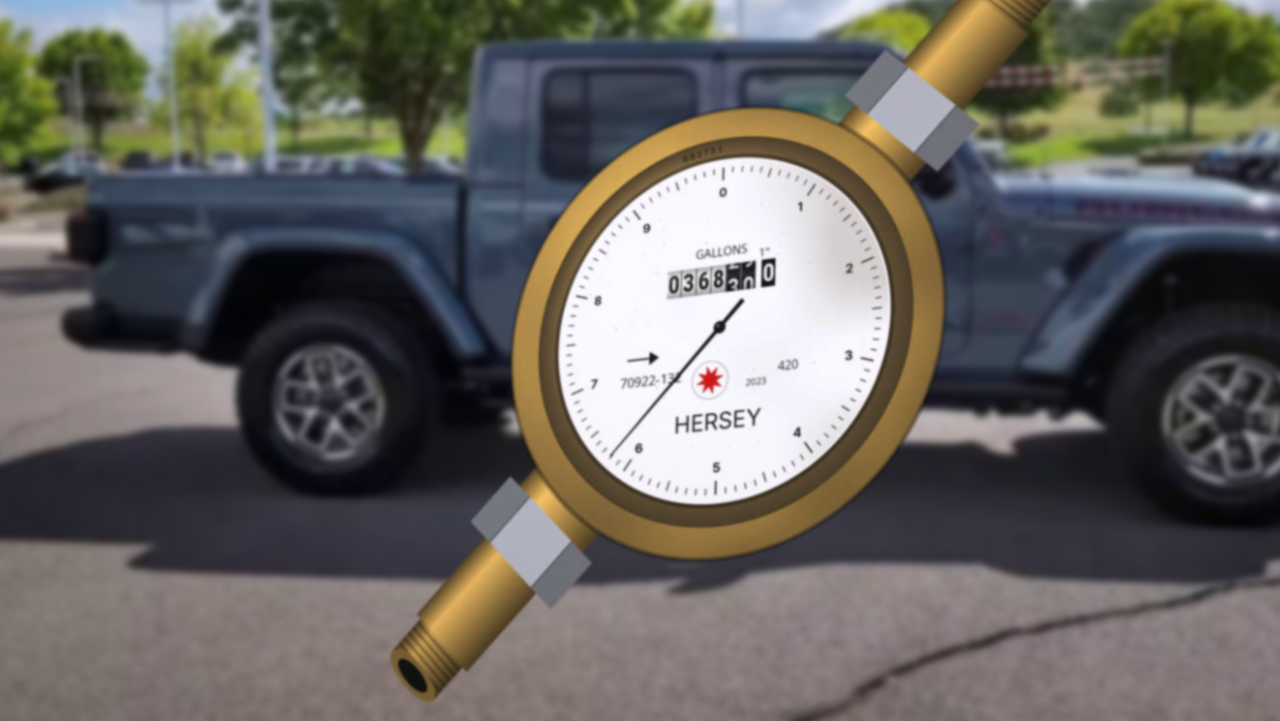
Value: 368296.2,gal
